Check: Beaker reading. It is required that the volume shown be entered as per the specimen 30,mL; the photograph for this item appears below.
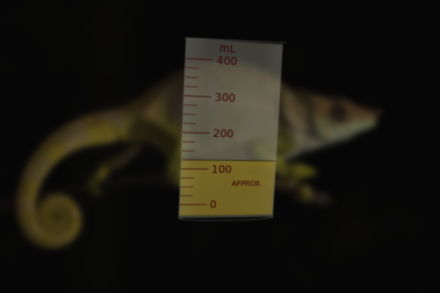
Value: 125,mL
